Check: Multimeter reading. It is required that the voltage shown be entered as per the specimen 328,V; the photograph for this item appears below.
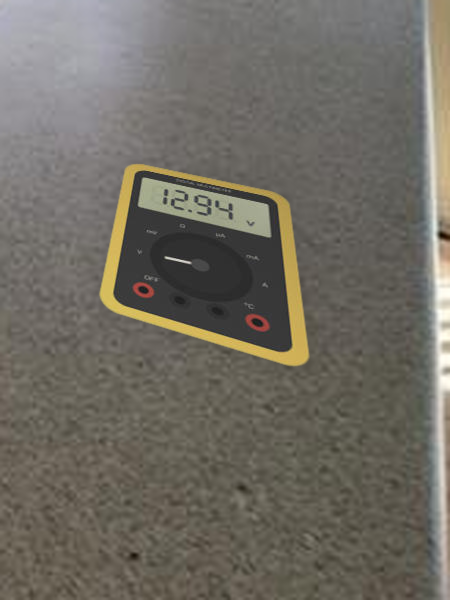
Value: 12.94,V
